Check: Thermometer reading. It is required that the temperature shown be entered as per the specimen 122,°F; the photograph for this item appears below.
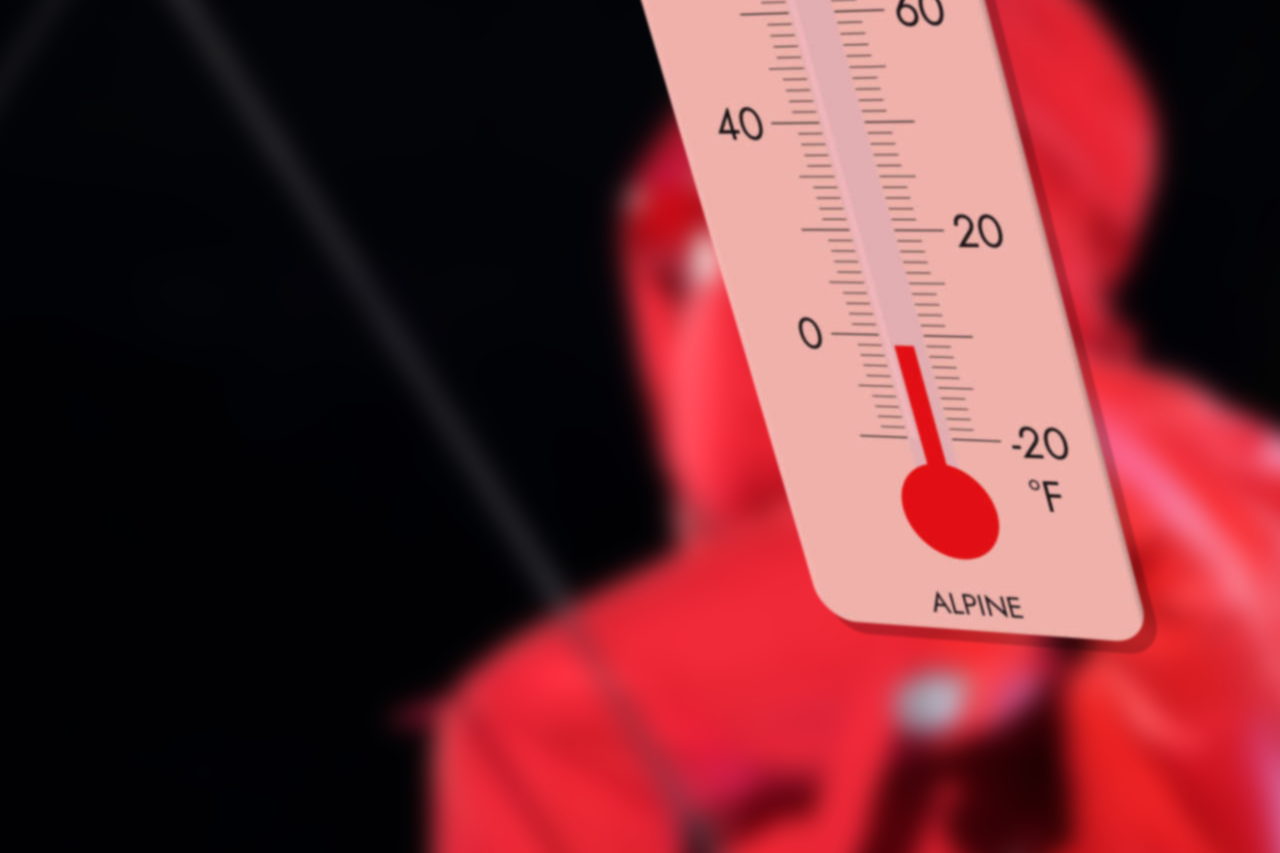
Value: -2,°F
